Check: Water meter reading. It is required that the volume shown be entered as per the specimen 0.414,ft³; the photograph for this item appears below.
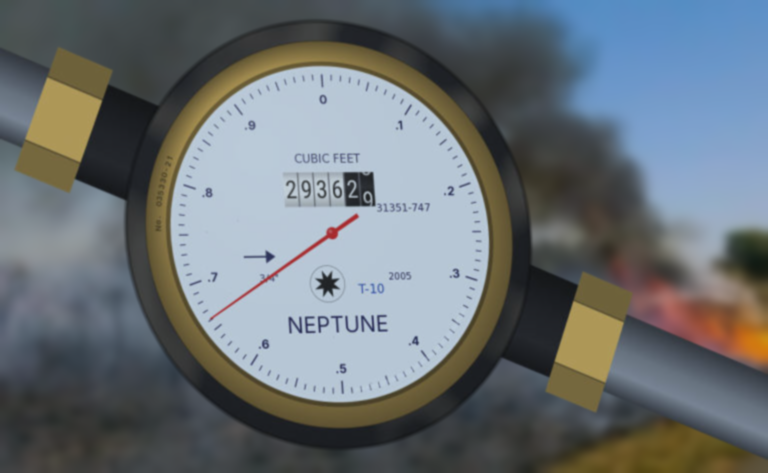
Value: 293628.66,ft³
